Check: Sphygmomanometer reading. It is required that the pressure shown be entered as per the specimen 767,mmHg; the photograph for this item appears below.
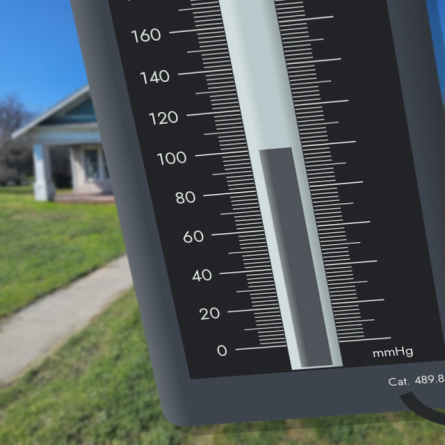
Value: 100,mmHg
